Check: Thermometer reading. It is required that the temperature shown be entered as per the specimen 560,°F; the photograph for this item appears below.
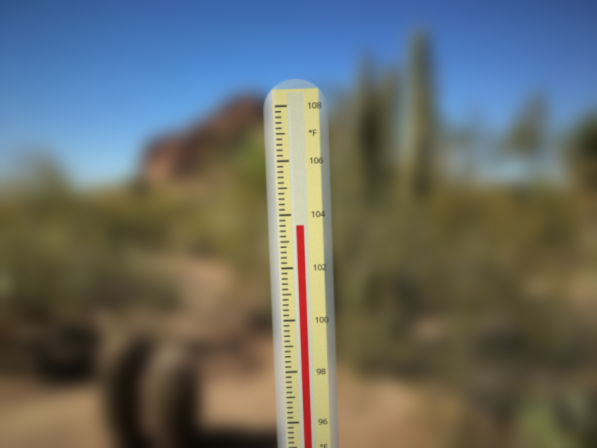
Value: 103.6,°F
